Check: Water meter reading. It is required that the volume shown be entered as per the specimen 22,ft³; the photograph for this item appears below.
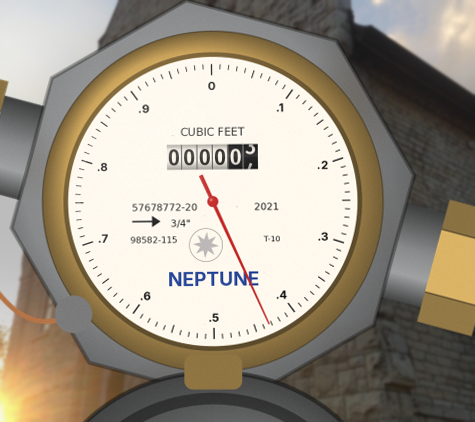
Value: 3.43,ft³
